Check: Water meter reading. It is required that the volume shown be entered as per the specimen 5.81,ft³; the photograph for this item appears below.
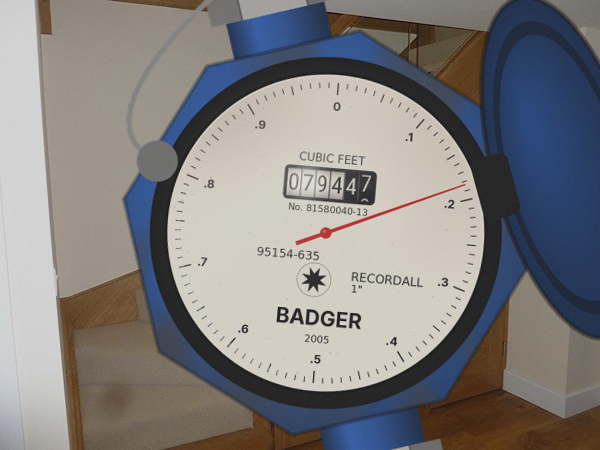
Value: 79447.18,ft³
